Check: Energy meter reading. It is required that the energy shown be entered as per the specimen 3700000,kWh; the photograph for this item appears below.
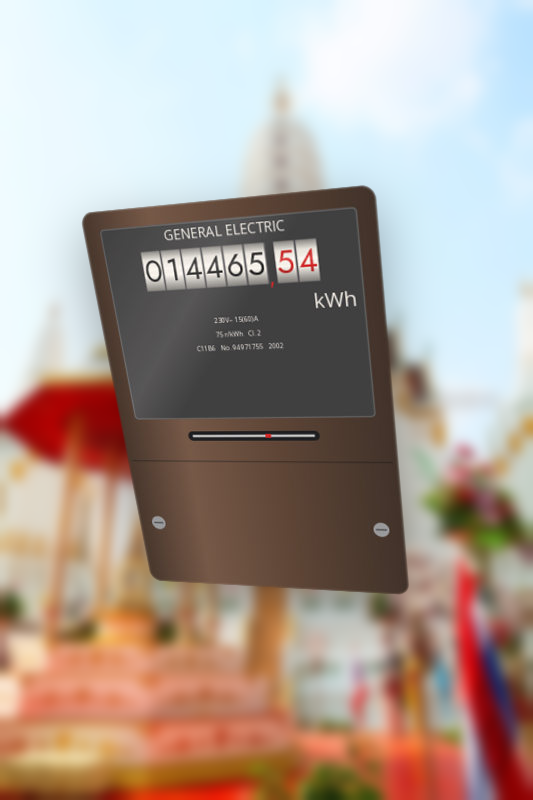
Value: 14465.54,kWh
